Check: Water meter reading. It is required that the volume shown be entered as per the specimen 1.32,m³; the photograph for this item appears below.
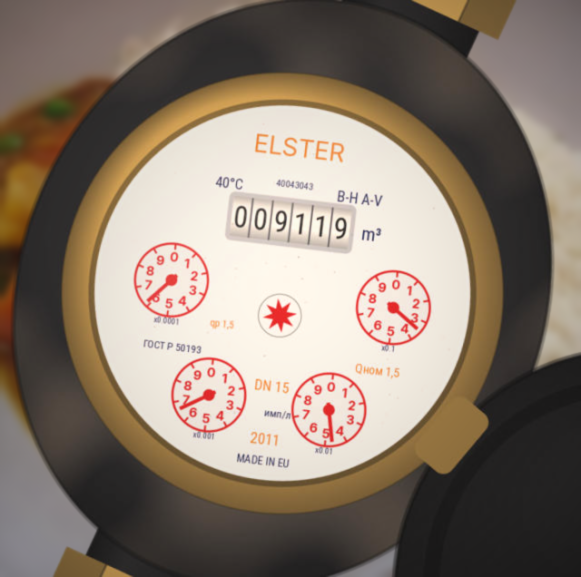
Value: 9119.3466,m³
